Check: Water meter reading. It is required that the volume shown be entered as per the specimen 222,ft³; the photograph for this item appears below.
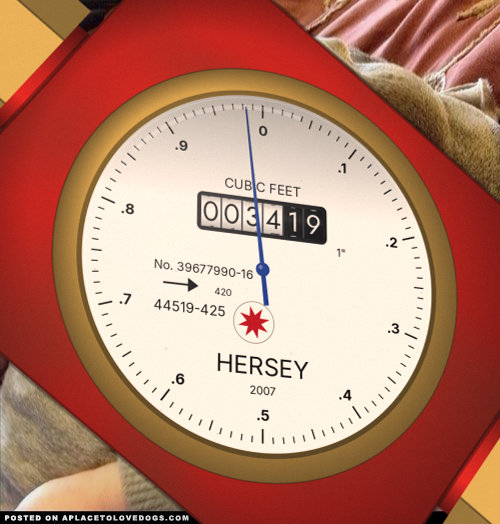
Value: 3418.98,ft³
